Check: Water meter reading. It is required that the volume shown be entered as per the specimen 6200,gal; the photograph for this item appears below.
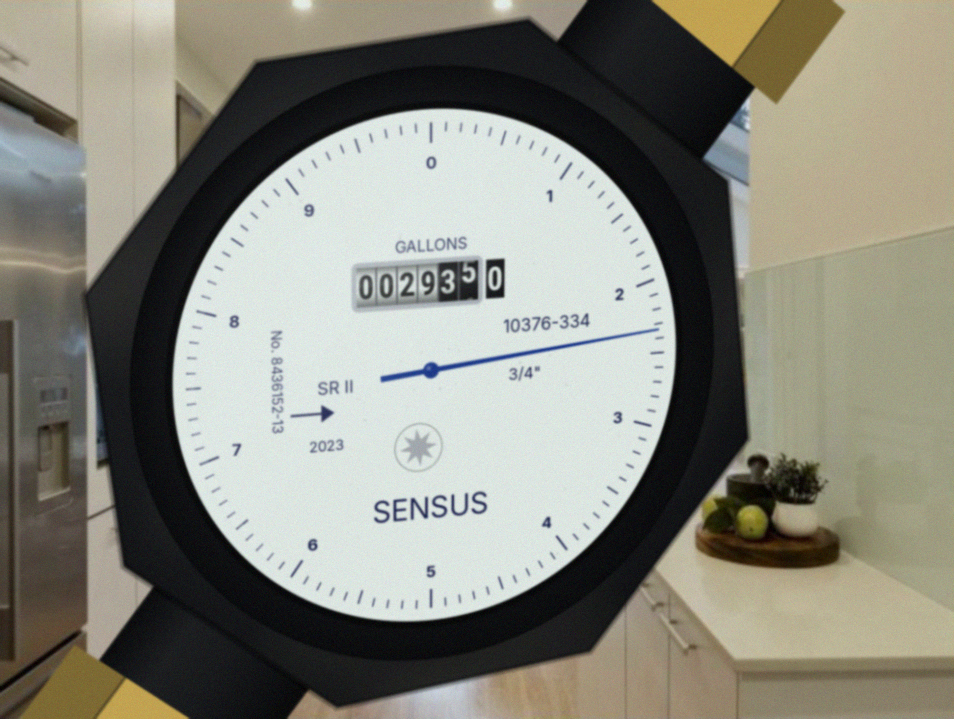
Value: 29352.3,gal
